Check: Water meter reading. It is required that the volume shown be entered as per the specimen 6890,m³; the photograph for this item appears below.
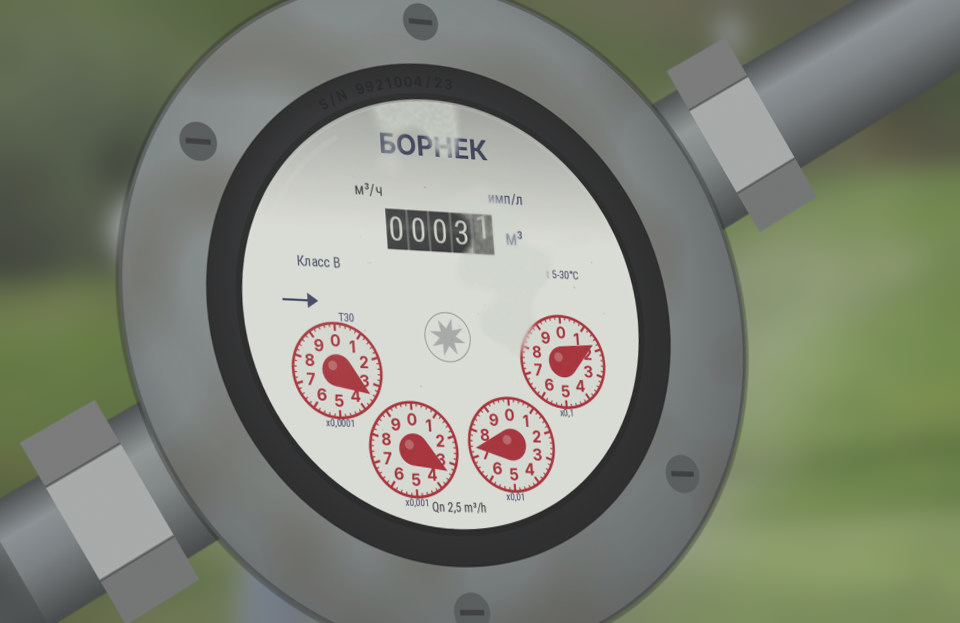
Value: 31.1733,m³
